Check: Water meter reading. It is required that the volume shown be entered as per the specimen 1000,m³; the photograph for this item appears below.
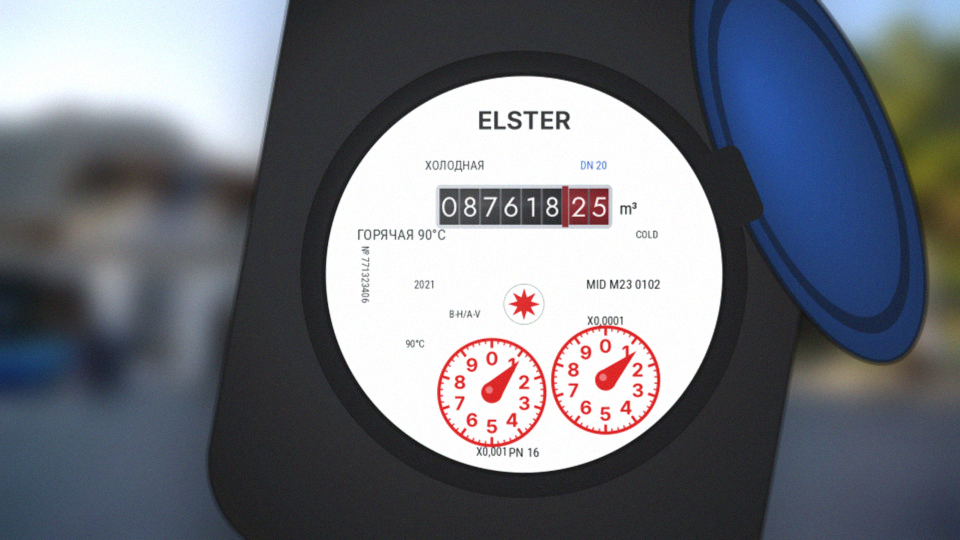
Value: 87618.2511,m³
